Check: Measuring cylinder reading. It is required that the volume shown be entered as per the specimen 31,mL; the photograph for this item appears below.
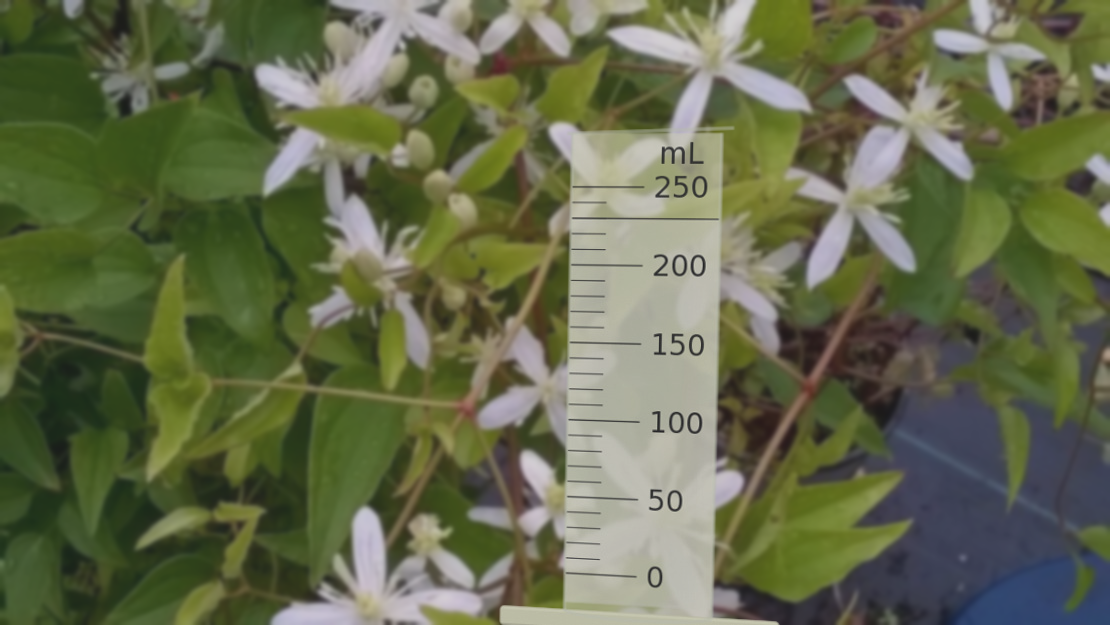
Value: 230,mL
